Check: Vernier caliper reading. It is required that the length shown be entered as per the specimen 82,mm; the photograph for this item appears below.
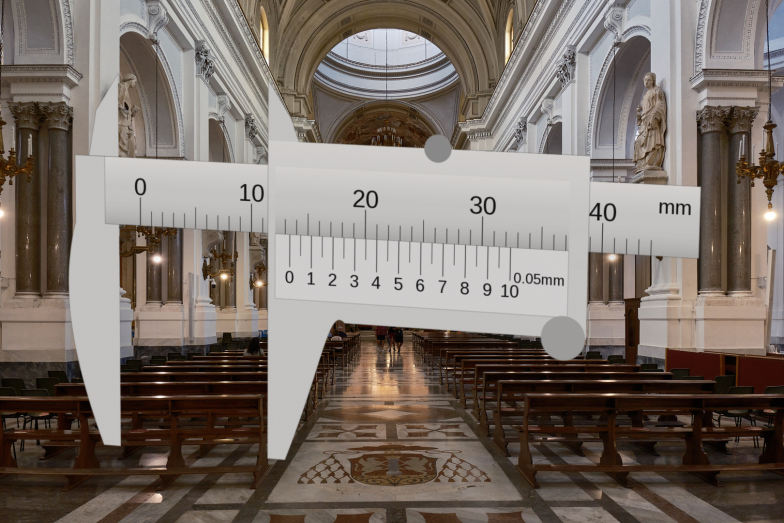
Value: 13.4,mm
